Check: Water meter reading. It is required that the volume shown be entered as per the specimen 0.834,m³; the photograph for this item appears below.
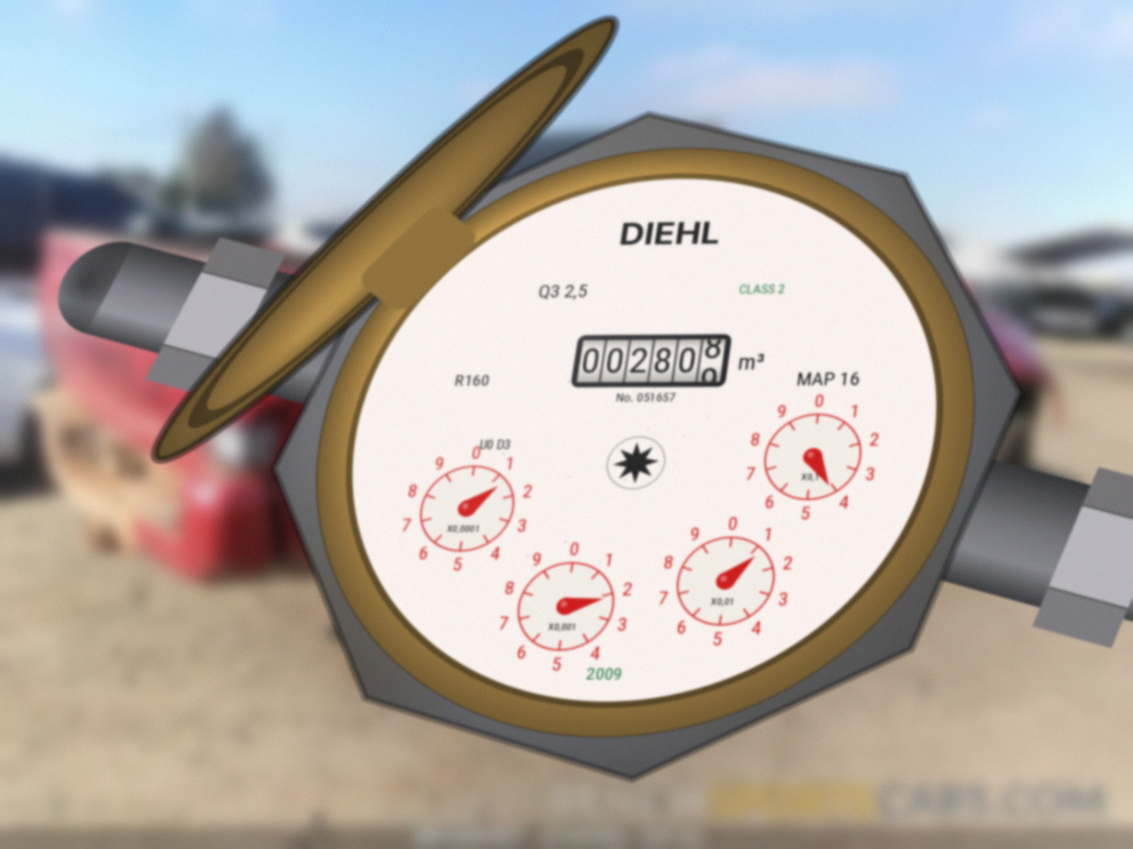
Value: 2808.4121,m³
